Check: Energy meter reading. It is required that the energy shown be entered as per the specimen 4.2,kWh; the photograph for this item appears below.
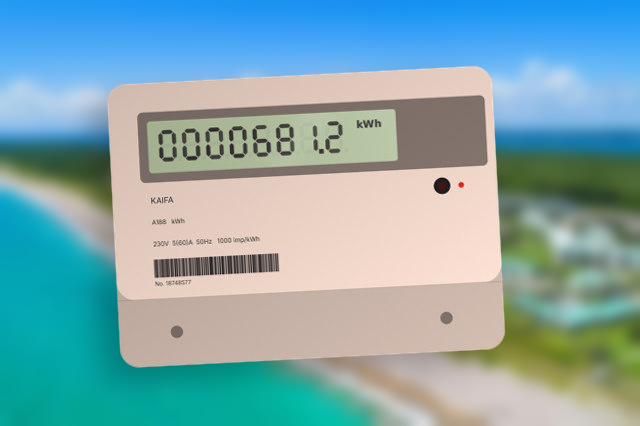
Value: 681.2,kWh
